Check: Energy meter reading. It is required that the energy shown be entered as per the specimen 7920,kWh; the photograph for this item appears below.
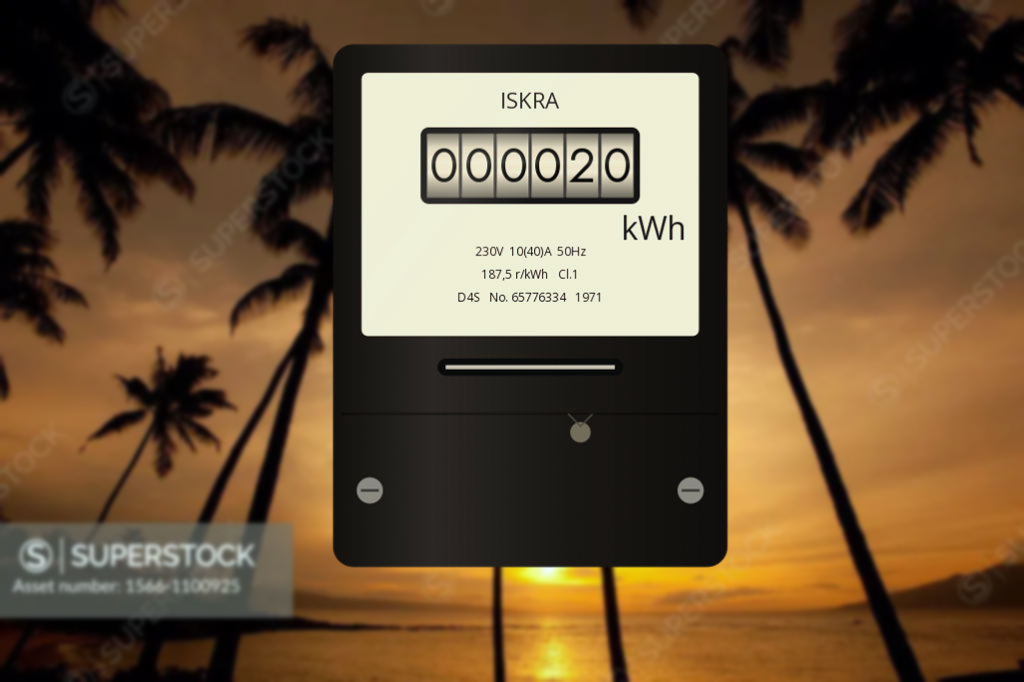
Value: 20,kWh
